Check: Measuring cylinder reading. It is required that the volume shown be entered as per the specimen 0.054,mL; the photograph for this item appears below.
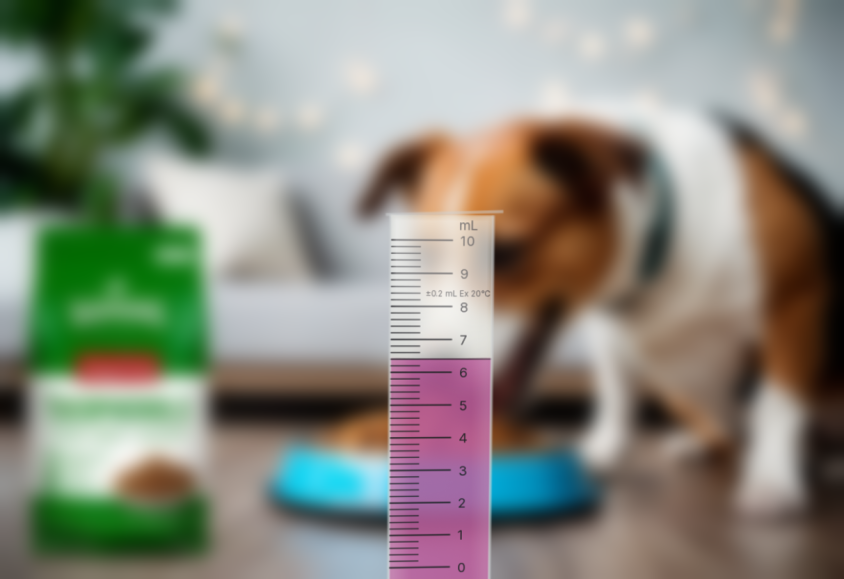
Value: 6.4,mL
